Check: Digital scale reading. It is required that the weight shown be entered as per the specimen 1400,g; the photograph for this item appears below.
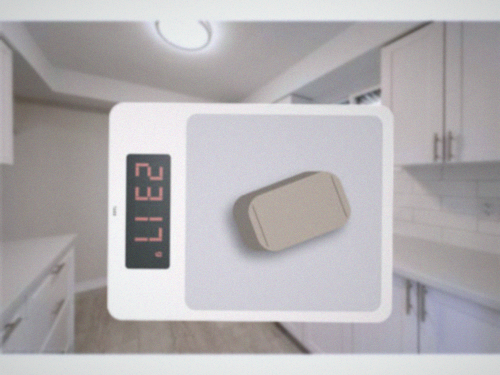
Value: 2317,g
